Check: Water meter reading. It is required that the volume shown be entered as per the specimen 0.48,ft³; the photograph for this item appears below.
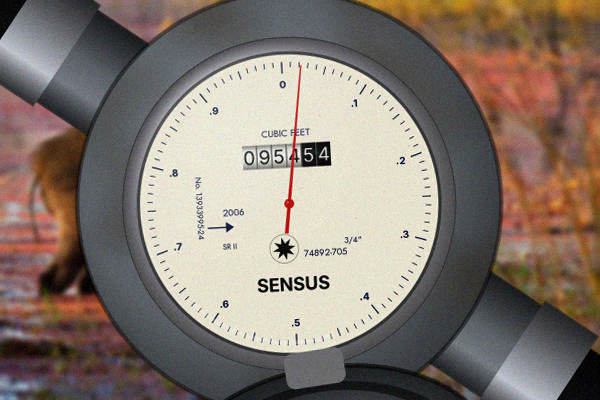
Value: 95454.02,ft³
